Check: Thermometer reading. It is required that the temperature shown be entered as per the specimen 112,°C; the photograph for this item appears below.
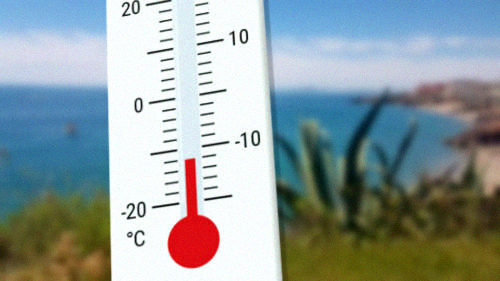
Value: -12,°C
